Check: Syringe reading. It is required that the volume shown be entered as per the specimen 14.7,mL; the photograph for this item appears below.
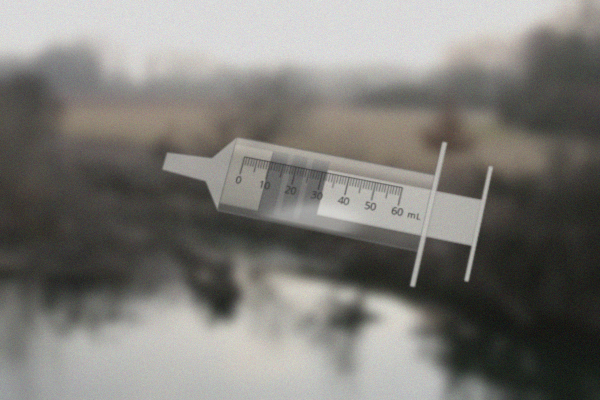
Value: 10,mL
